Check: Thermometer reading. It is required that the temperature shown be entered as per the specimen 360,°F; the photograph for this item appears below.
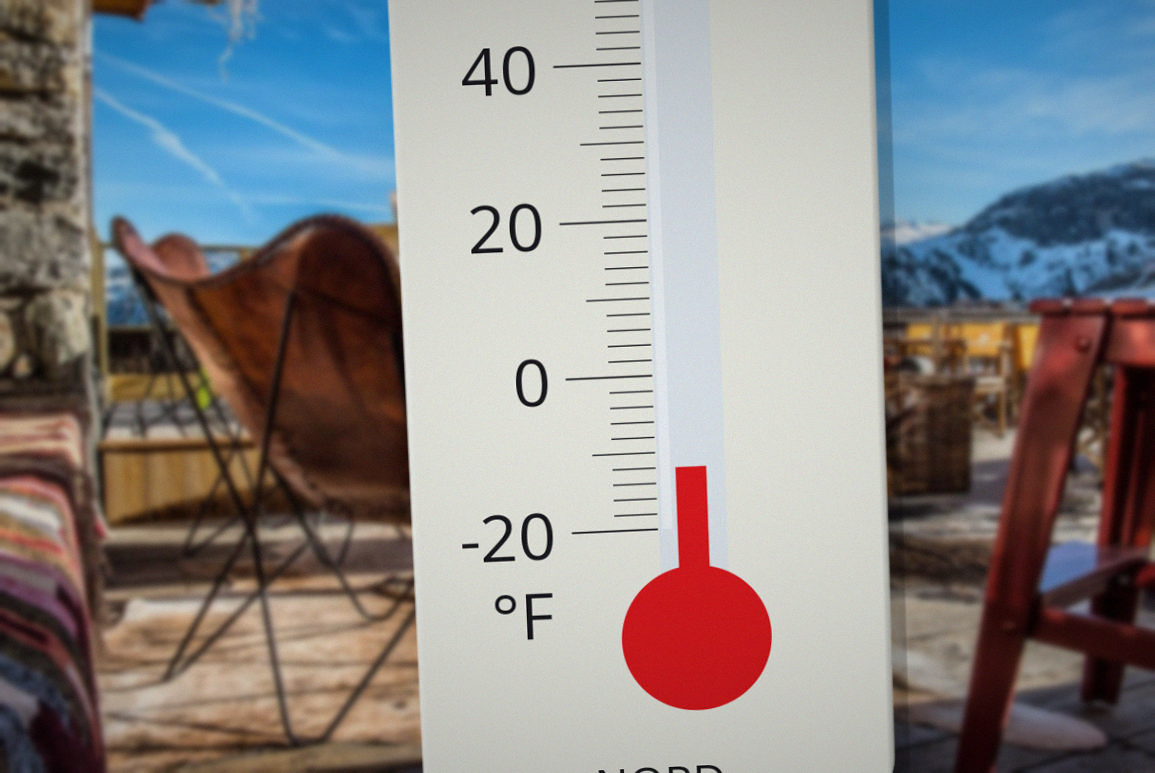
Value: -12,°F
